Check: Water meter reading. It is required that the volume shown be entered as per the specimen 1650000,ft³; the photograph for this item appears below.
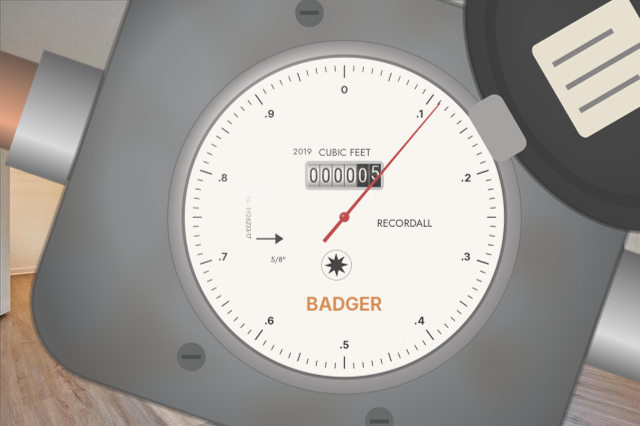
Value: 5.11,ft³
